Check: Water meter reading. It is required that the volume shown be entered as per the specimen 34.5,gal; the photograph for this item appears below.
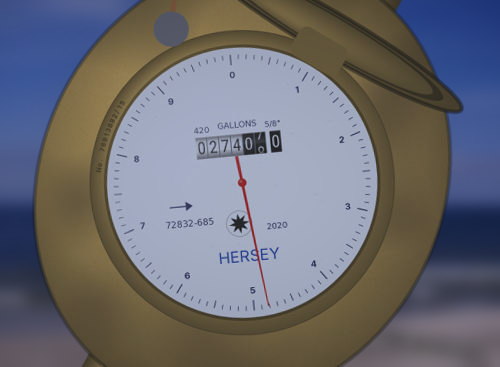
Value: 274074.8,gal
